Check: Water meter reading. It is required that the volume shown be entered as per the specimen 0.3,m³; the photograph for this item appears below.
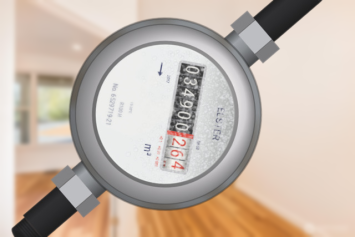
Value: 34900.264,m³
